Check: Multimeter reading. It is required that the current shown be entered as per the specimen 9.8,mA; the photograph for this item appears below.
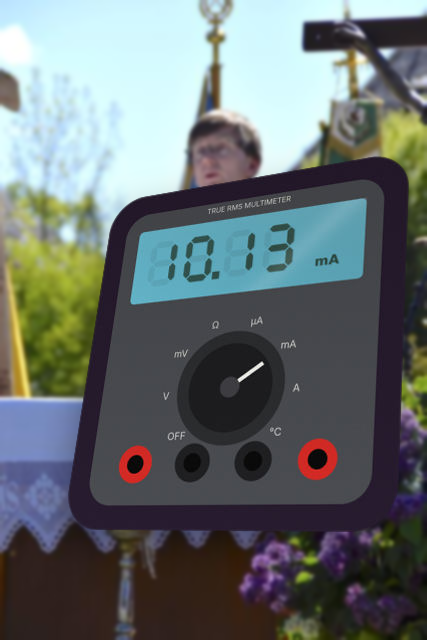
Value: 10.13,mA
